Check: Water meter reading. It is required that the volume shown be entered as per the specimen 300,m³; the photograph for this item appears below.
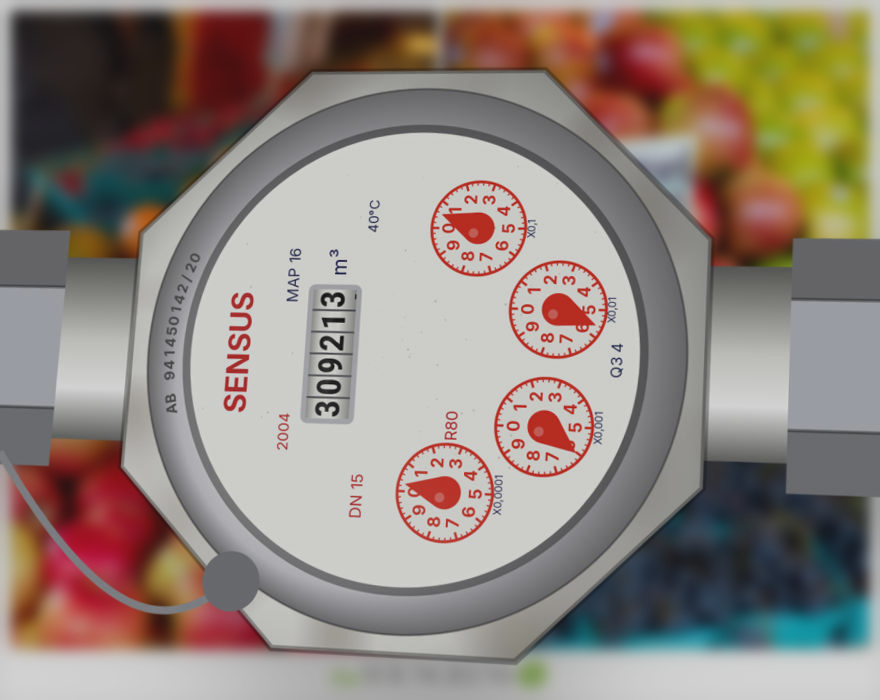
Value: 309213.0560,m³
